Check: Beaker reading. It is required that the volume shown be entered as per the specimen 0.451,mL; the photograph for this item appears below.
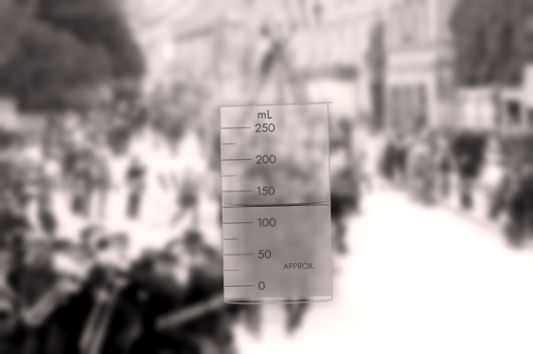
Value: 125,mL
